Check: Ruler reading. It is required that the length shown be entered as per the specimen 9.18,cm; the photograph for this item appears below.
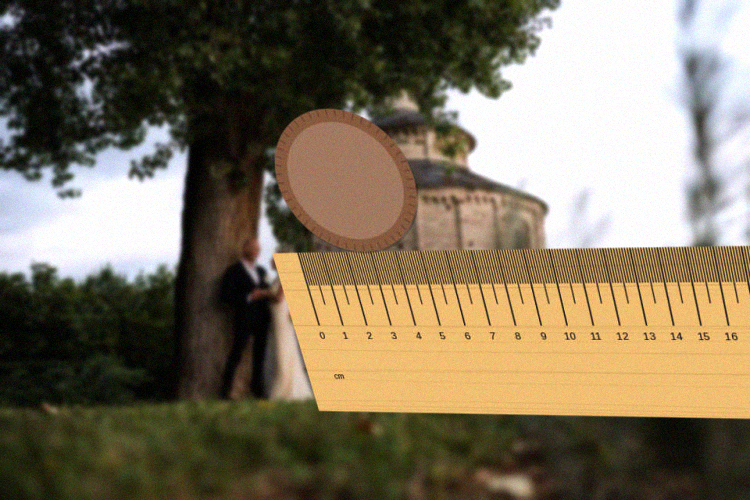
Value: 5.5,cm
